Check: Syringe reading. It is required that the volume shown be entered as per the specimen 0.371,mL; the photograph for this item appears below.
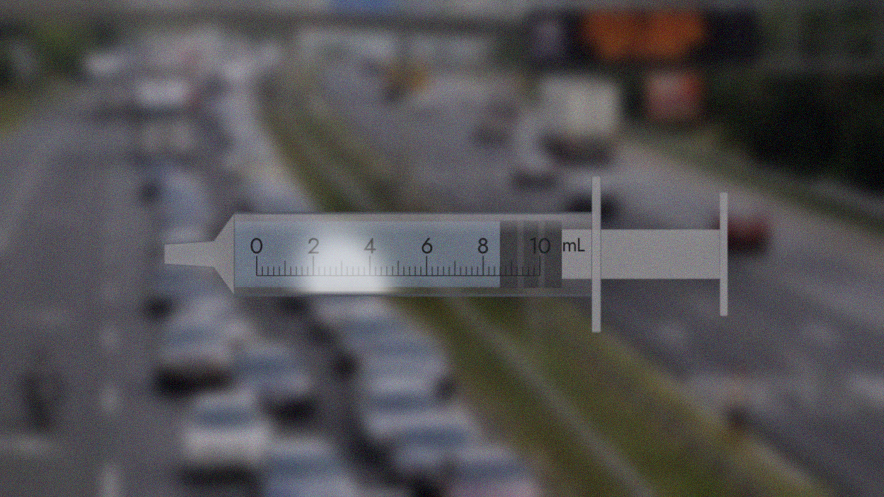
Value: 8.6,mL
